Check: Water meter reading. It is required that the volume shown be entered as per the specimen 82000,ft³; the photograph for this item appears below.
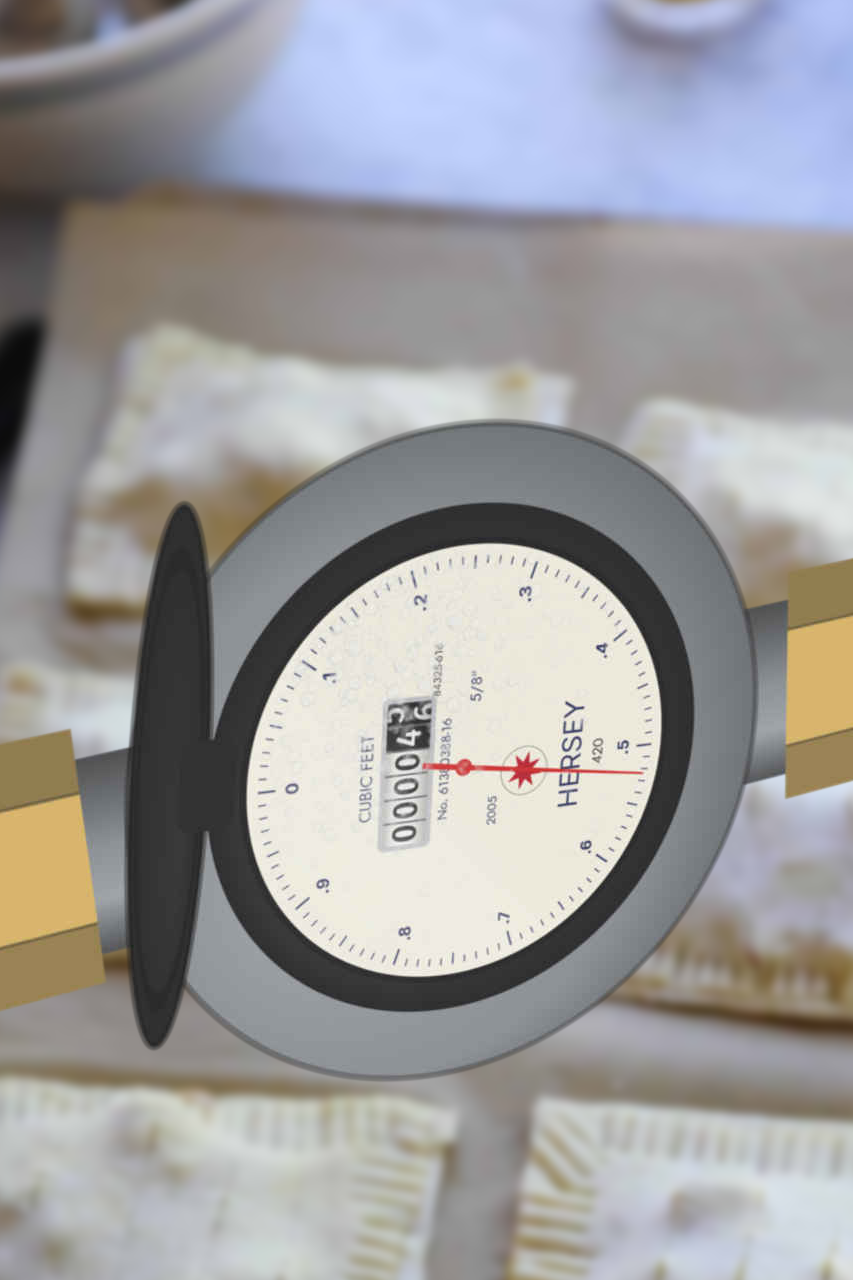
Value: 45.52,ft³
